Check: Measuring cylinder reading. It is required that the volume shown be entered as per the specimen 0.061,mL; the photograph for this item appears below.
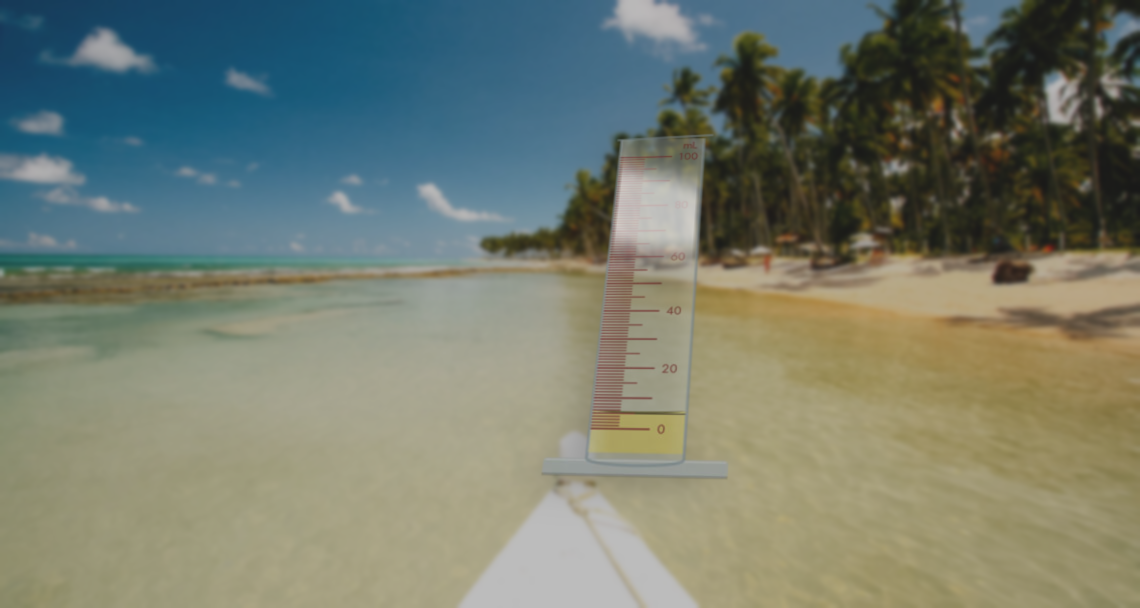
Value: 5,mL
